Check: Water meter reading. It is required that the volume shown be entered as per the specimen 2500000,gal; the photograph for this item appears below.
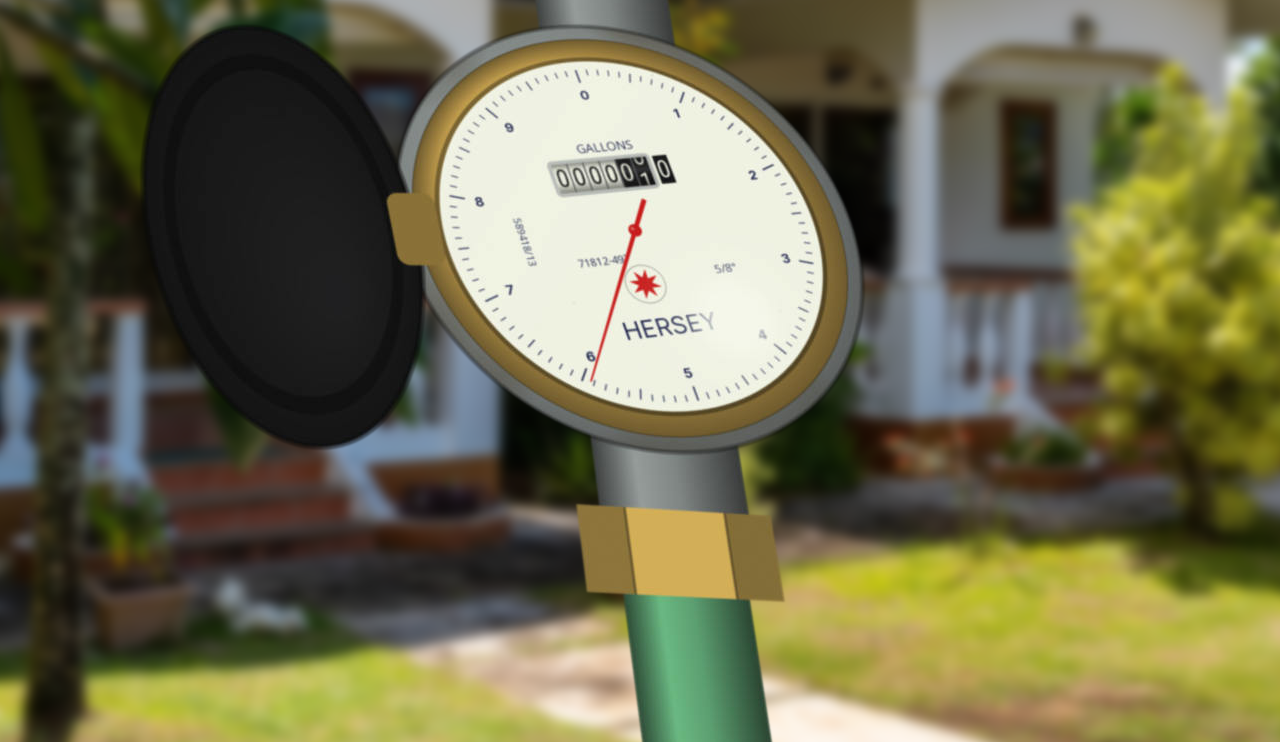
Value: 5.9,gal
